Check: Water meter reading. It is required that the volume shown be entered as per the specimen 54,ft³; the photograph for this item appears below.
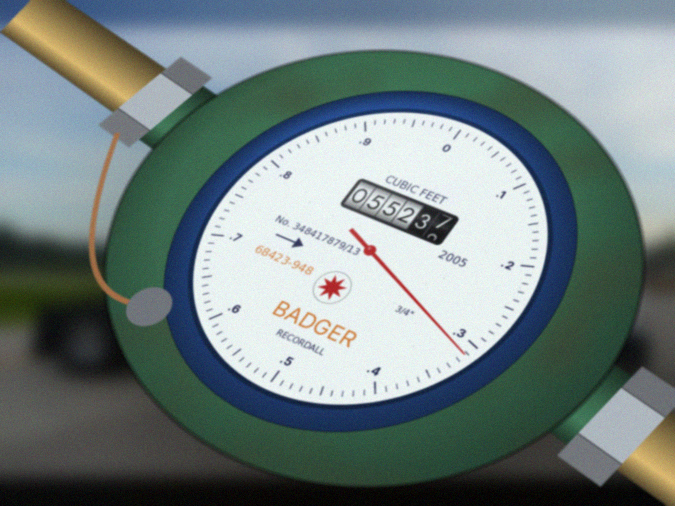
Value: 55237.31,ft³
